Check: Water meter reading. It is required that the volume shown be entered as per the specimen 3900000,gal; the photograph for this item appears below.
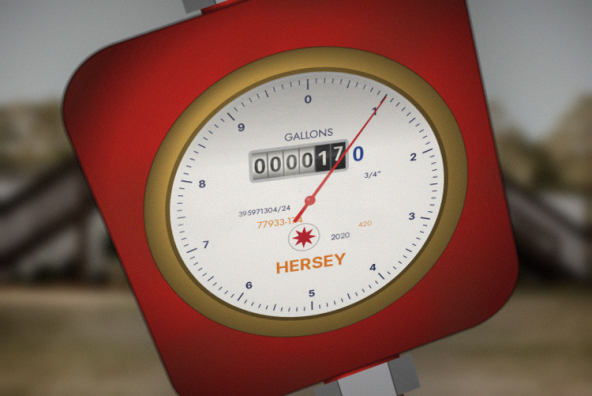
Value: 171.0,gal
